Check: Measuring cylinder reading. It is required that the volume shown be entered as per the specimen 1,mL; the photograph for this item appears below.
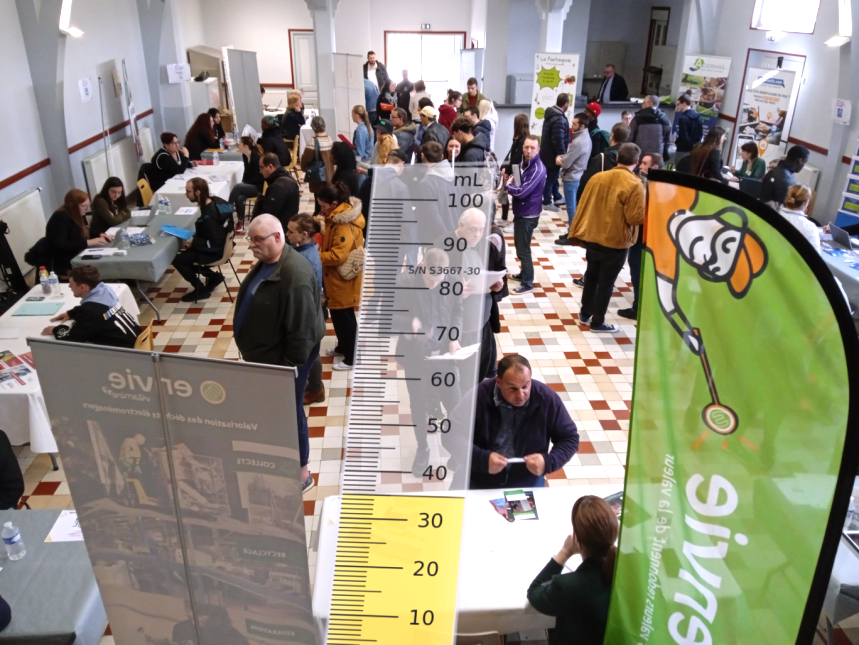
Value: 35,mL
